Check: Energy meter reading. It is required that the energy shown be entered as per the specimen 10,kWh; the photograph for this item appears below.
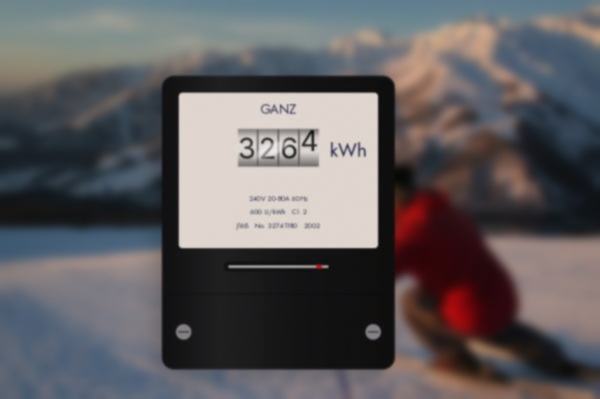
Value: 3264,kWh
